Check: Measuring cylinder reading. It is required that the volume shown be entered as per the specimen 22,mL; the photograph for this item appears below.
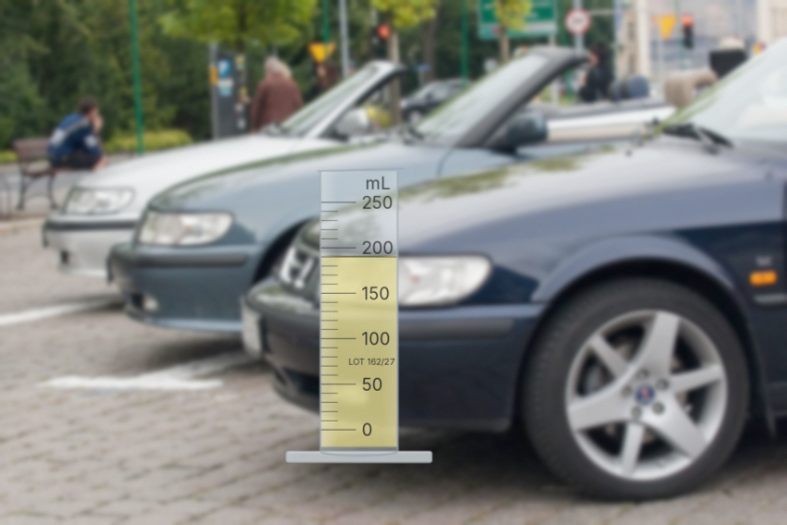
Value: 190,mL
